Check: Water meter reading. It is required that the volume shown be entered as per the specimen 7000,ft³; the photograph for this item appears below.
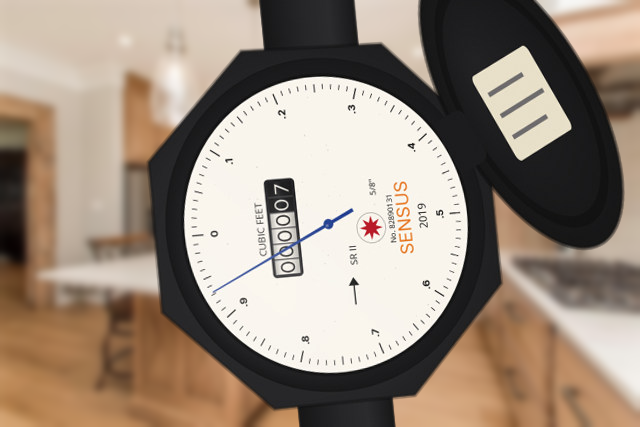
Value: 6.93,ft³
